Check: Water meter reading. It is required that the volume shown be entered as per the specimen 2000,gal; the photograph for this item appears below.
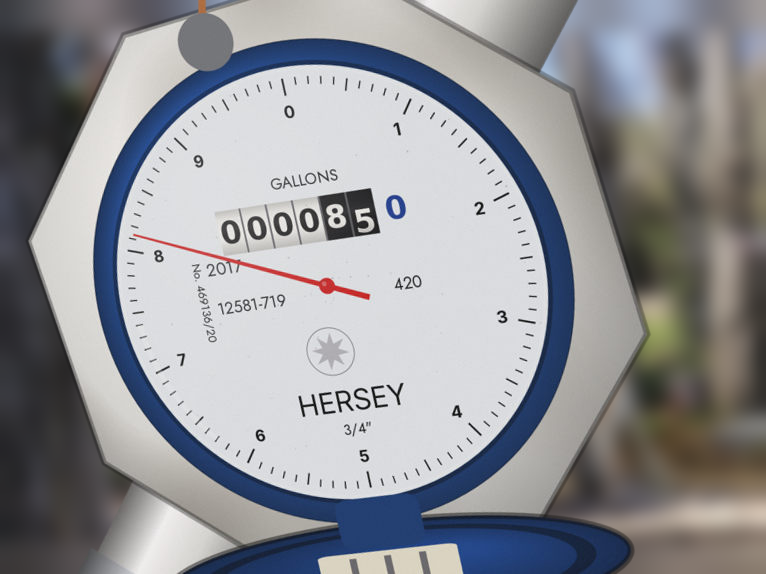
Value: 848.1,gal
